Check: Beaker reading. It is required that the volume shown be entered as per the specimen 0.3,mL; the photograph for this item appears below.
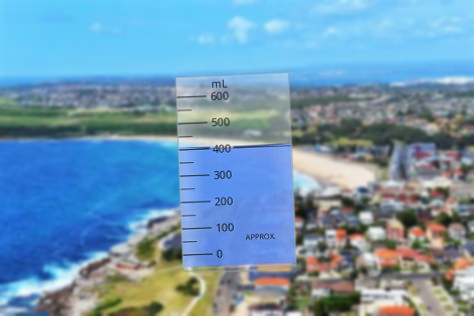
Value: 400,mL
